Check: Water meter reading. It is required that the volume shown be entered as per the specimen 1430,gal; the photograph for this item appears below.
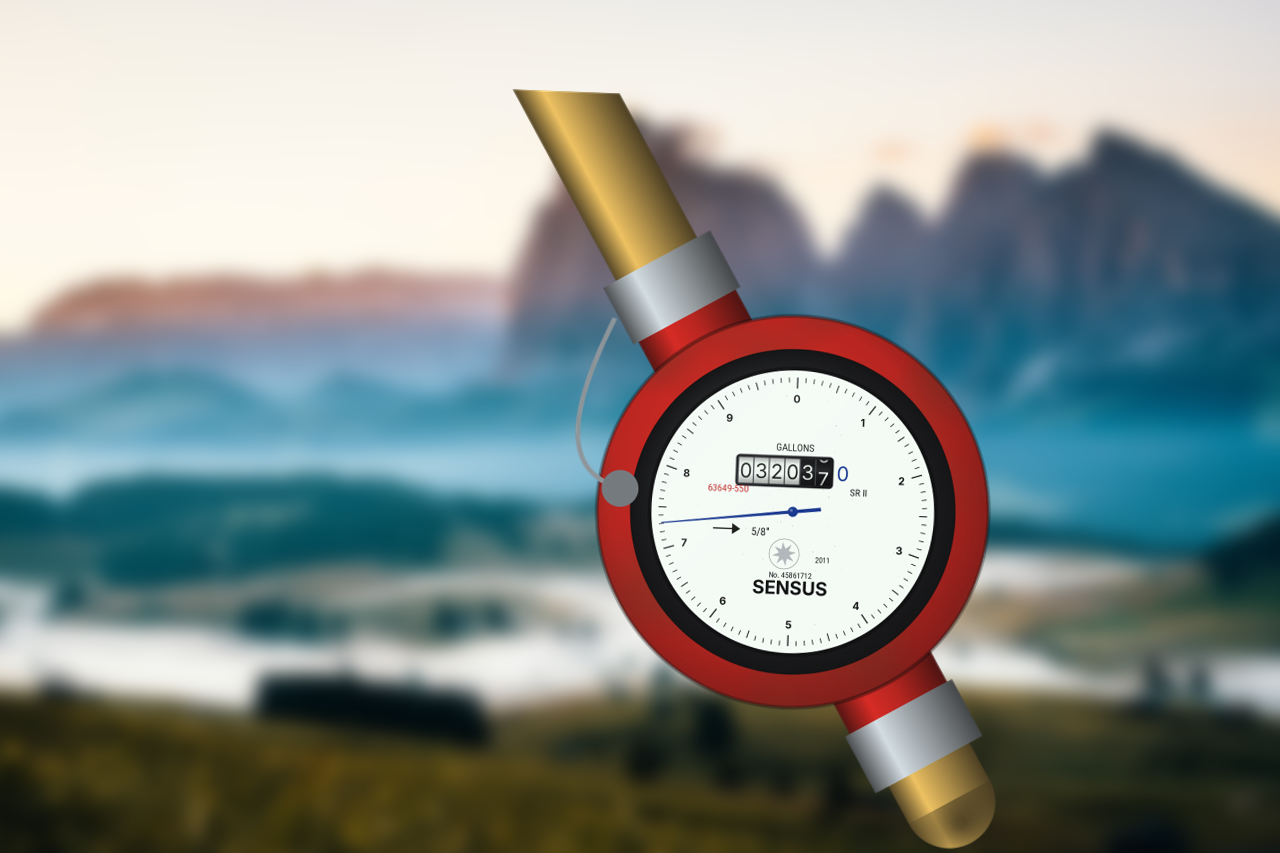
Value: 320367.3,gal
